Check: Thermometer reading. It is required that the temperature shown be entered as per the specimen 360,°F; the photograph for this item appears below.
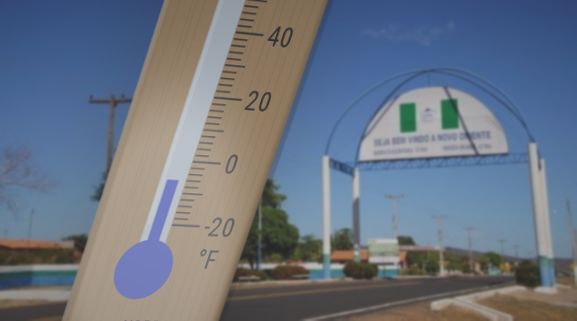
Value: -6,°F
